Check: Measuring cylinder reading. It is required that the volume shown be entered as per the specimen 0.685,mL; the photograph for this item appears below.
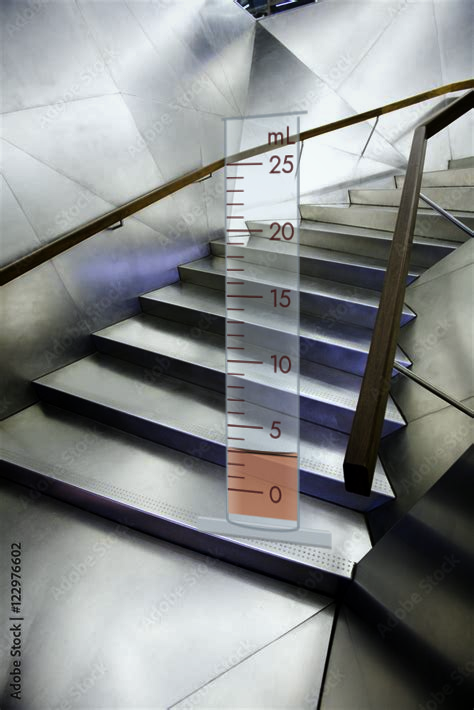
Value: 3,mL
